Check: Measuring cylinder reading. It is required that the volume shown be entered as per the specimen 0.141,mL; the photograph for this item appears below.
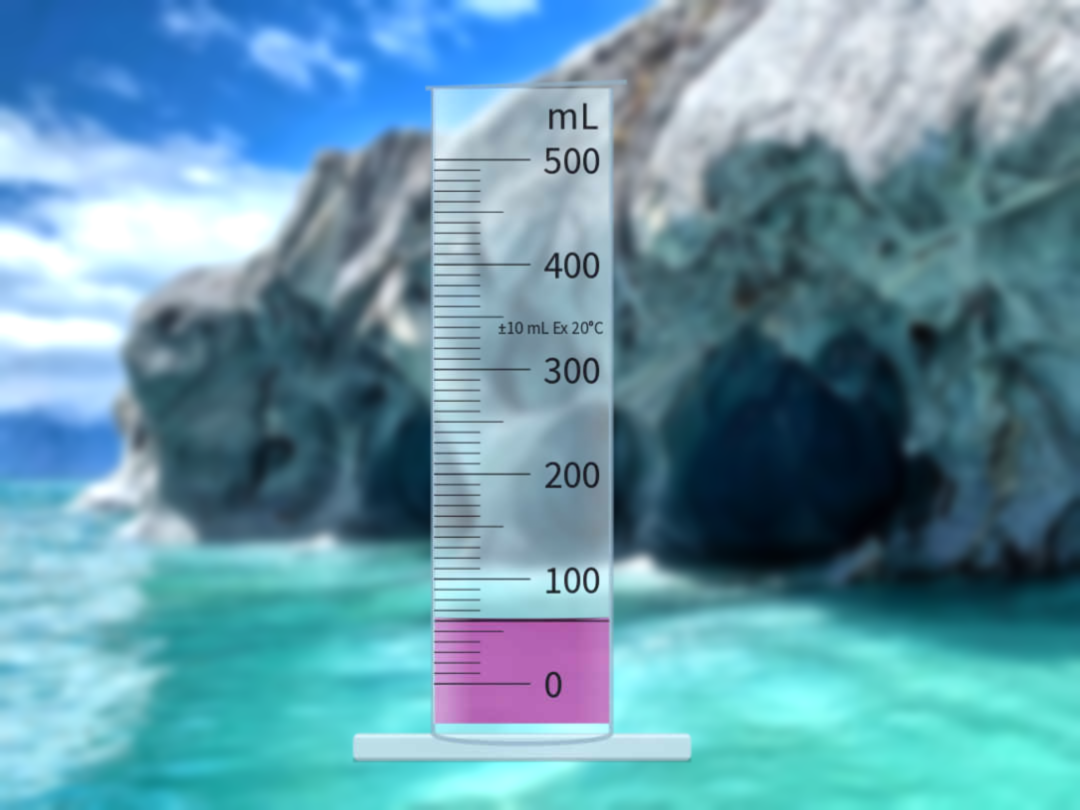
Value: 60,mL
